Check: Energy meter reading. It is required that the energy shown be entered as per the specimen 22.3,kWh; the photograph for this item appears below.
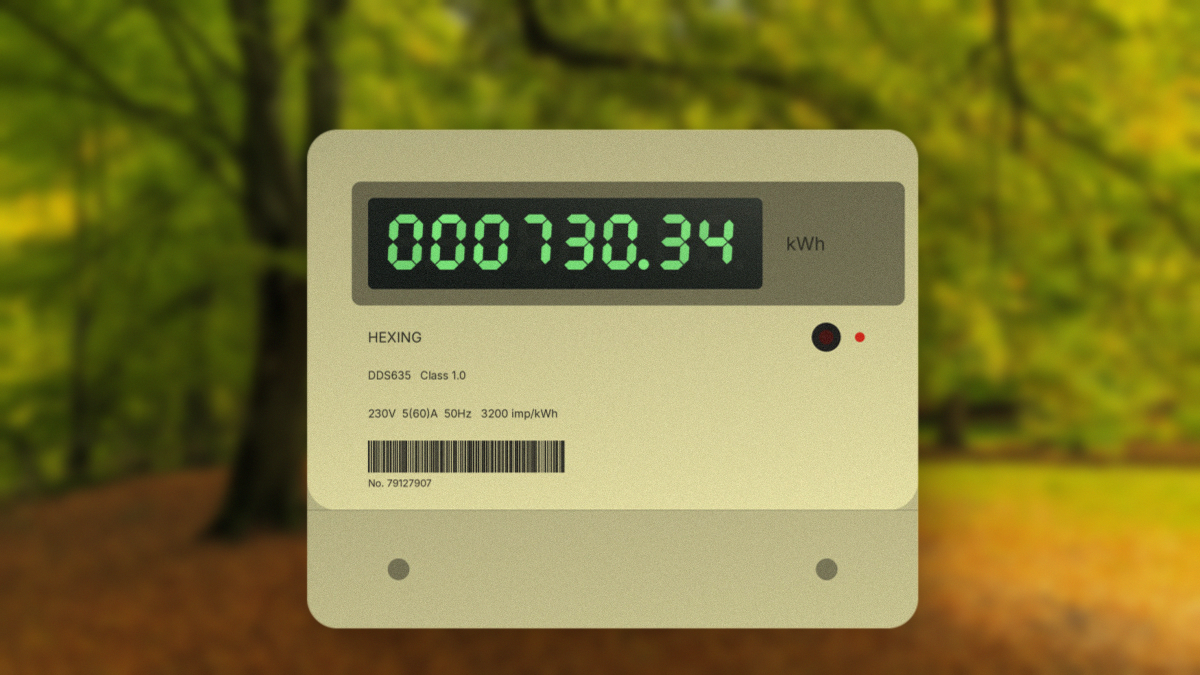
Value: 730.34,kWh
